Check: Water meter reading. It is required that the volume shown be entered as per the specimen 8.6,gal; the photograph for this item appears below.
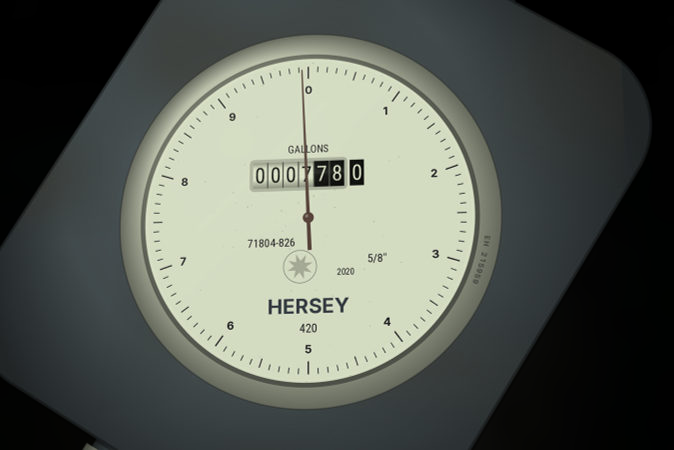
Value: 7779.9,gal
